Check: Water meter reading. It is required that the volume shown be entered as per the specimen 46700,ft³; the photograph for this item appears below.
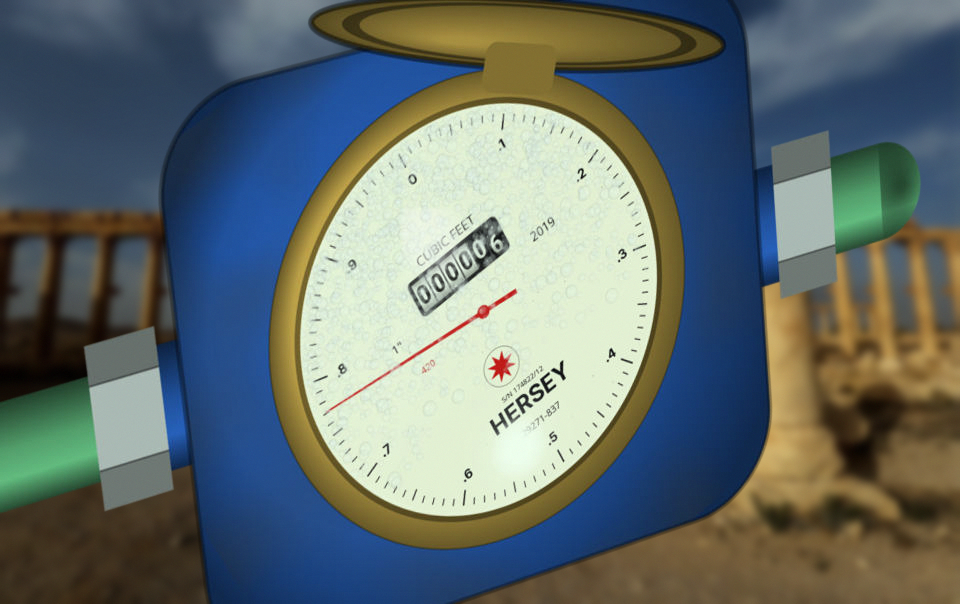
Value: 5.77,ft³
